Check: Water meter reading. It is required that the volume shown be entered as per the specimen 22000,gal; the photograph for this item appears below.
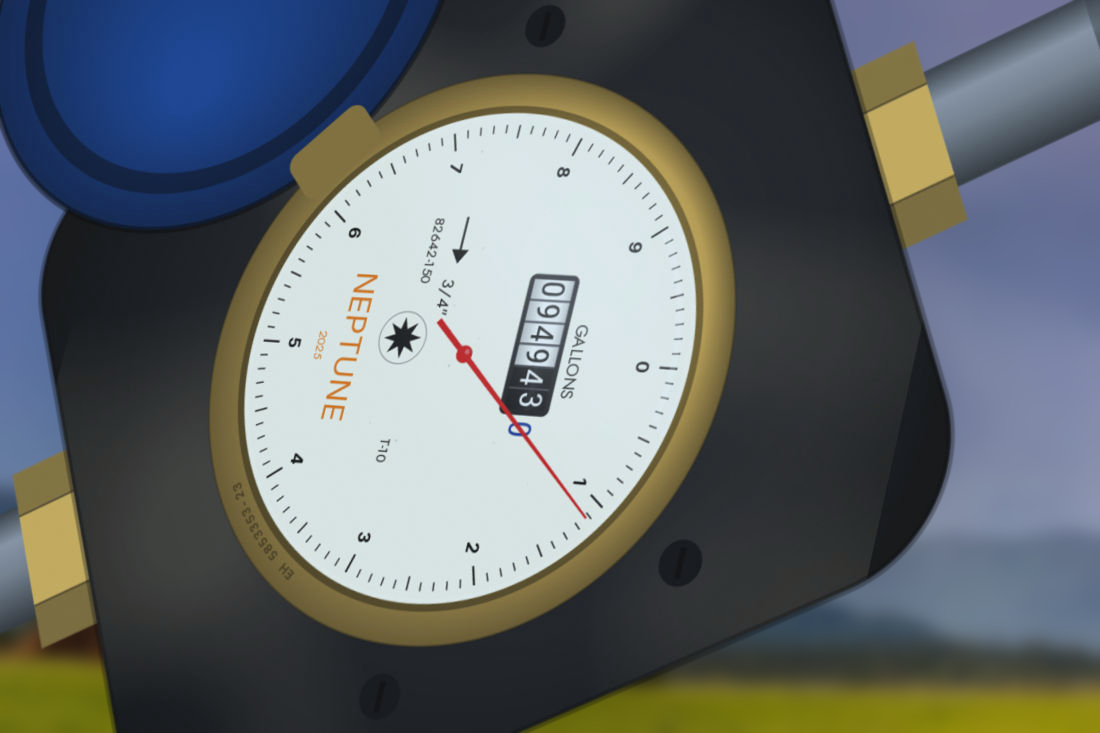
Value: 949431.1,gal
